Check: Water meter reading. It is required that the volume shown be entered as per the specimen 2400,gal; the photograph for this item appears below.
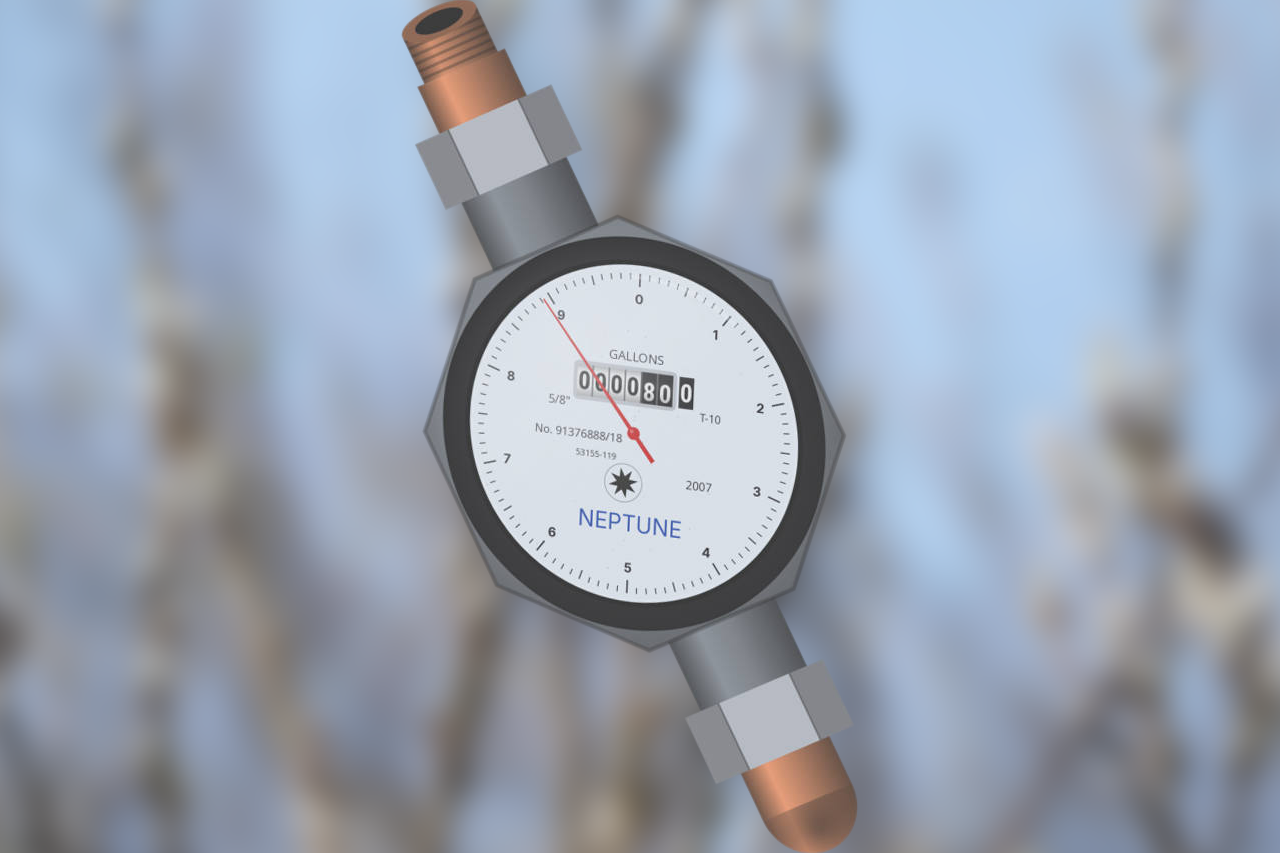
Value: 798.9,gal
